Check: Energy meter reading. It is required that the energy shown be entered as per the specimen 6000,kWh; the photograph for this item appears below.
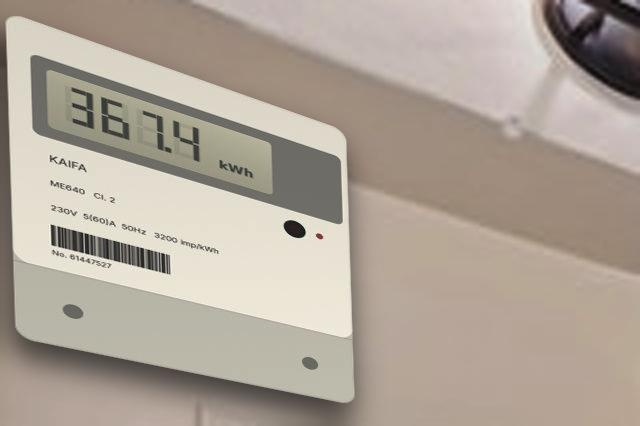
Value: 367.4,kWh
